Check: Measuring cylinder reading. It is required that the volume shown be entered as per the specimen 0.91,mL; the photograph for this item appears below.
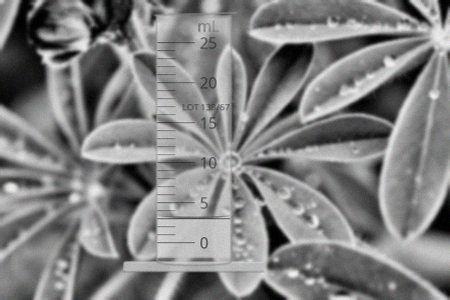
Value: 3,mL
